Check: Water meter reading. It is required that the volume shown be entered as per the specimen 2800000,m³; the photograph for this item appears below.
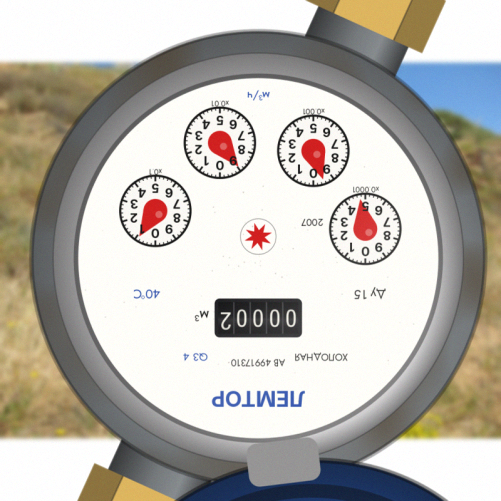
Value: 2.0894,m³
